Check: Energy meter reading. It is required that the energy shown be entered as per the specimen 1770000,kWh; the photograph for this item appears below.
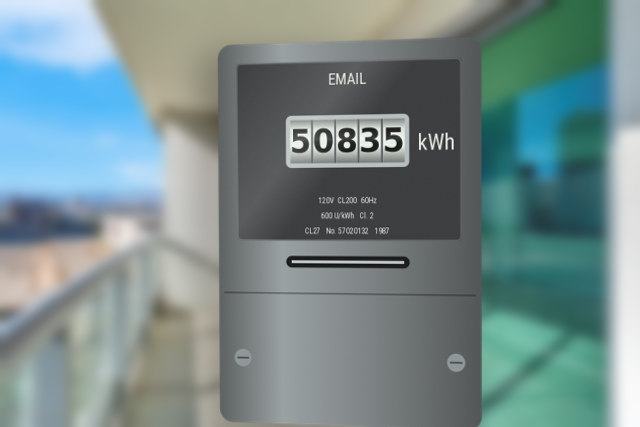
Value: 50835,kWh
